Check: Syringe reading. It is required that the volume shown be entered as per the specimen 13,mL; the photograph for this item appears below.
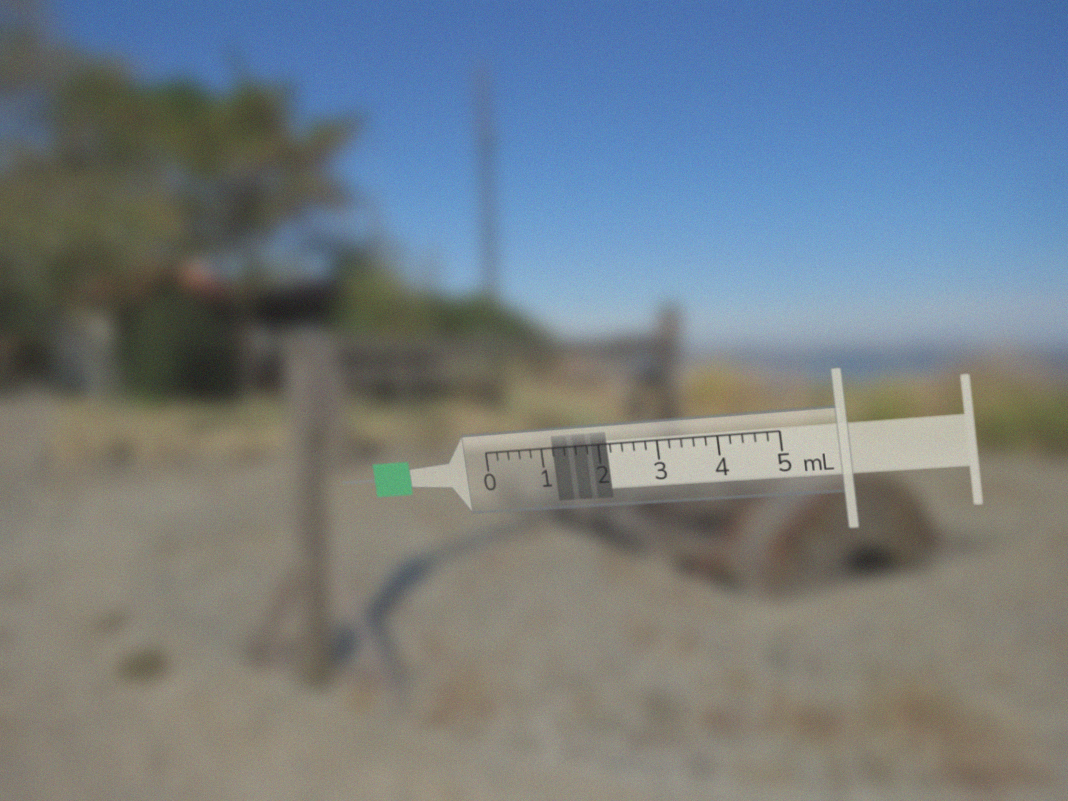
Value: 1.2,mL
